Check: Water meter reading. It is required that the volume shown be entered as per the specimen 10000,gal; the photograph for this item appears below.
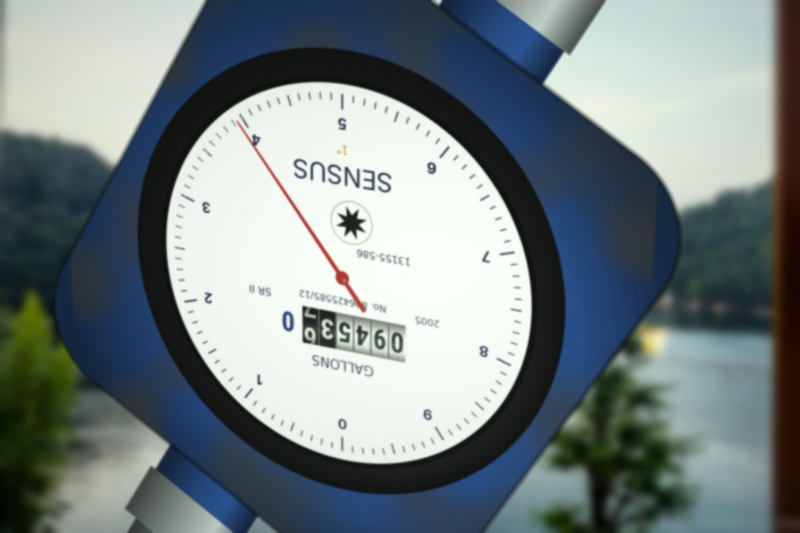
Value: 945363.9,gal
